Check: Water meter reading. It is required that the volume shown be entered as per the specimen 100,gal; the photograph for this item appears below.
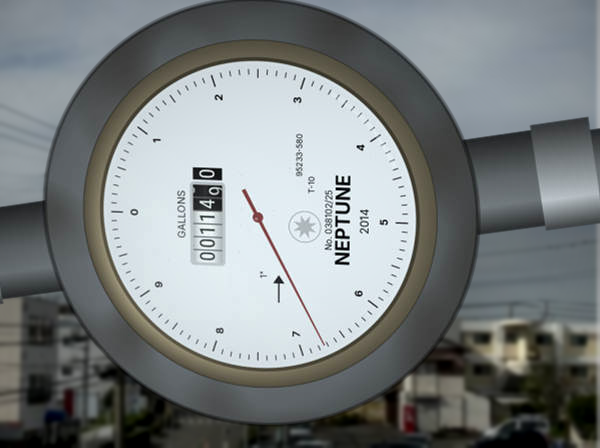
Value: 11486.7,gal
